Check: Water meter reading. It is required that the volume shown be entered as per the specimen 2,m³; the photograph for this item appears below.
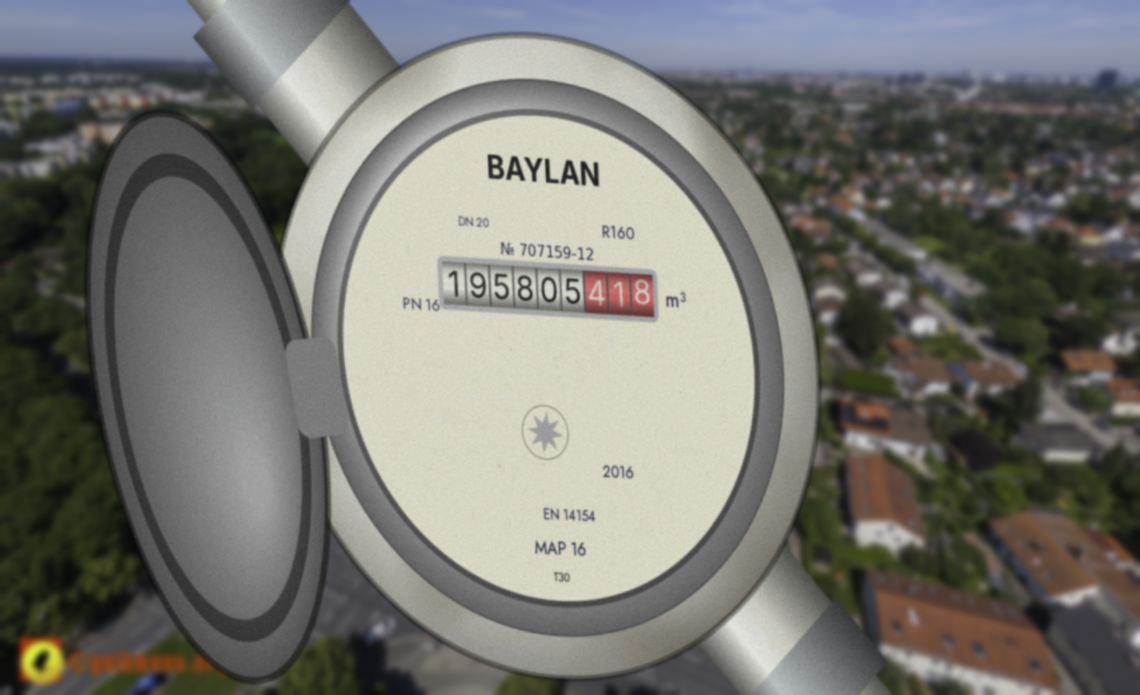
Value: 195805.418,m³
